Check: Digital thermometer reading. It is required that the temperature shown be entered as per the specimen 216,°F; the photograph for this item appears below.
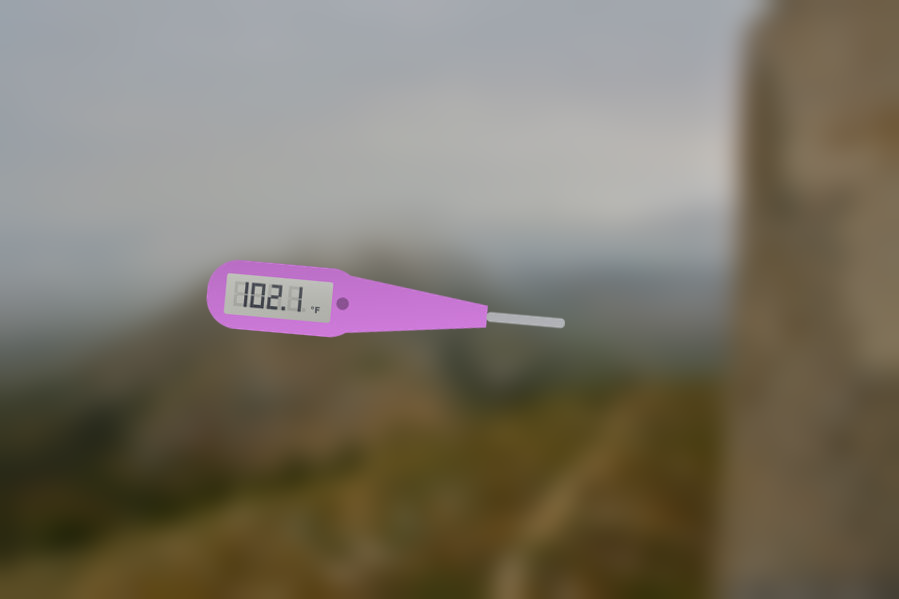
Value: 102.1,°F
